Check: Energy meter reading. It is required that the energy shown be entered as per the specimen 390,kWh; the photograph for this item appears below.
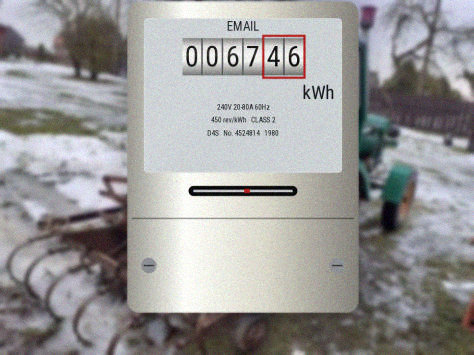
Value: 67.46,kWh
